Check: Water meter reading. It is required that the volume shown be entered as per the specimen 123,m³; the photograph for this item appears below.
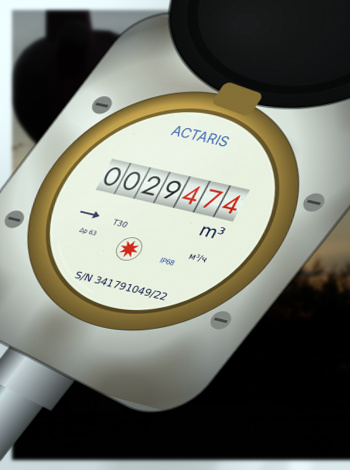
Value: 29.474,m³
